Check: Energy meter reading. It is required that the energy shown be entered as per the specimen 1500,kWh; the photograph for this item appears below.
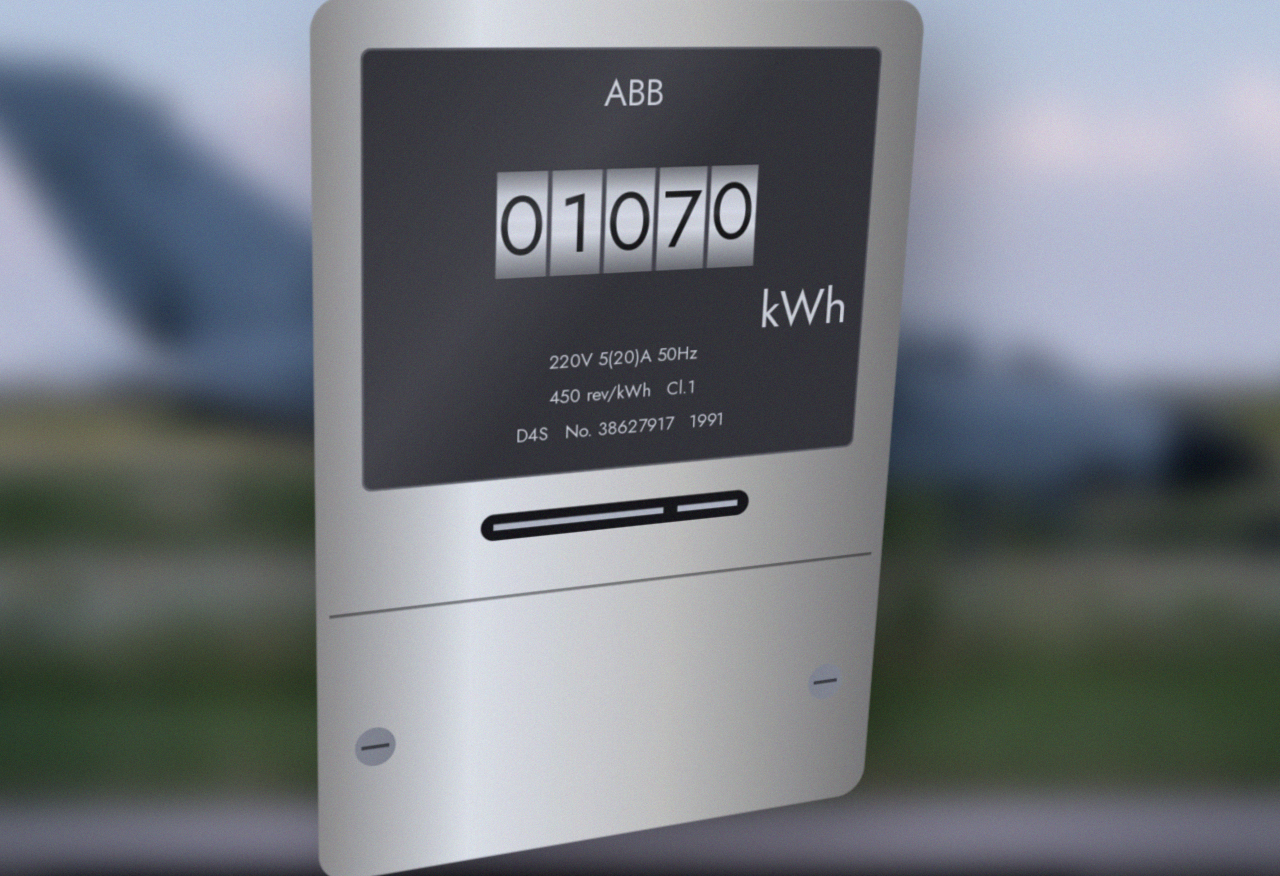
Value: 1070,kWh
